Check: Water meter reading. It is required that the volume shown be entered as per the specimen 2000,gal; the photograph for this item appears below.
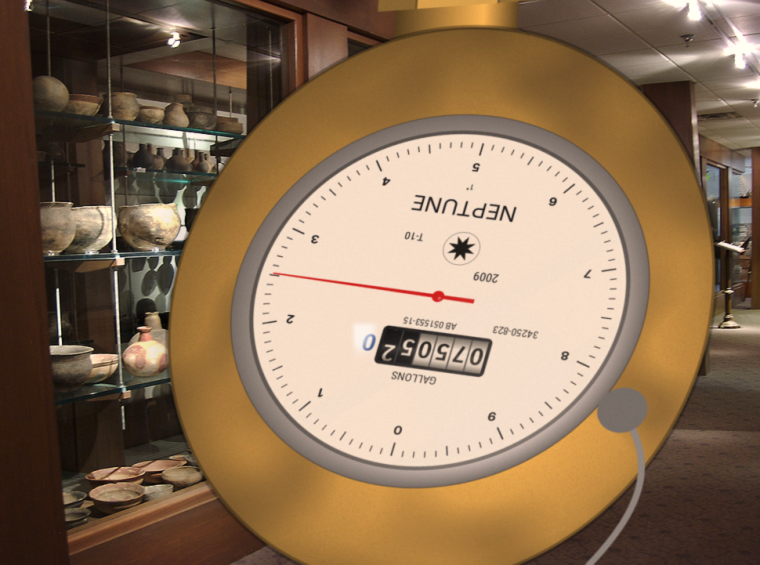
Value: 750522.5,gal
